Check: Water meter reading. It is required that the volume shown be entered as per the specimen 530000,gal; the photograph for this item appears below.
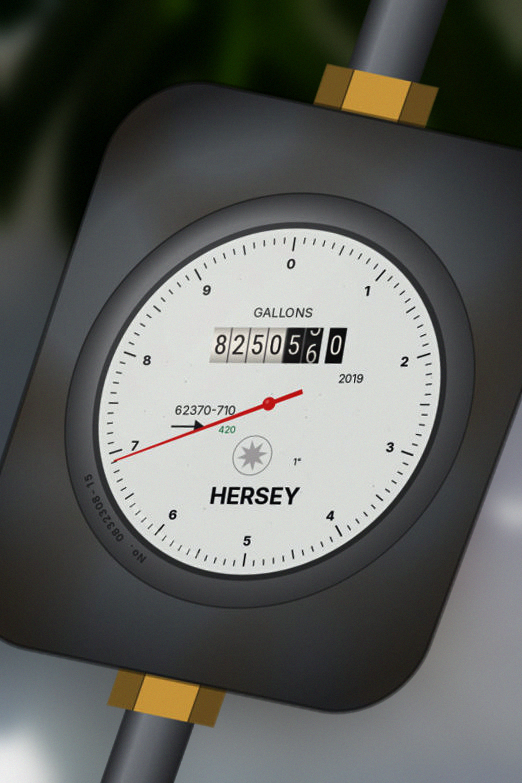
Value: 8250556.9,gal
